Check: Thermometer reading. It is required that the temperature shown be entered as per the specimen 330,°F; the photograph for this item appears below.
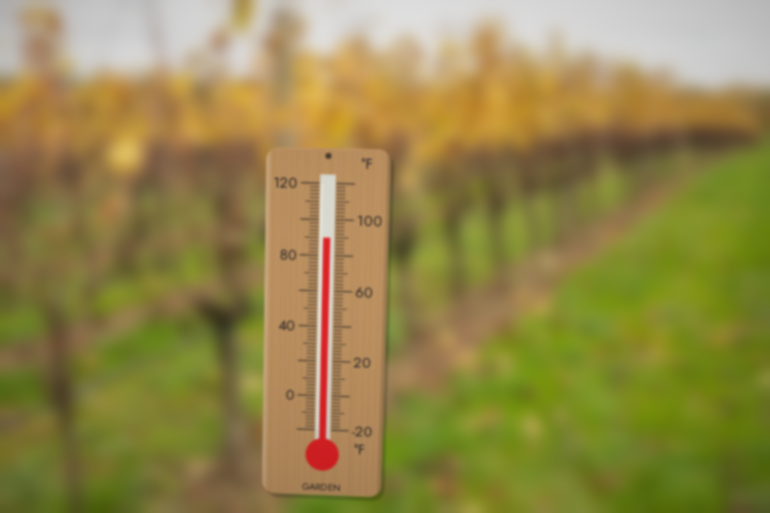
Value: 90,°F
